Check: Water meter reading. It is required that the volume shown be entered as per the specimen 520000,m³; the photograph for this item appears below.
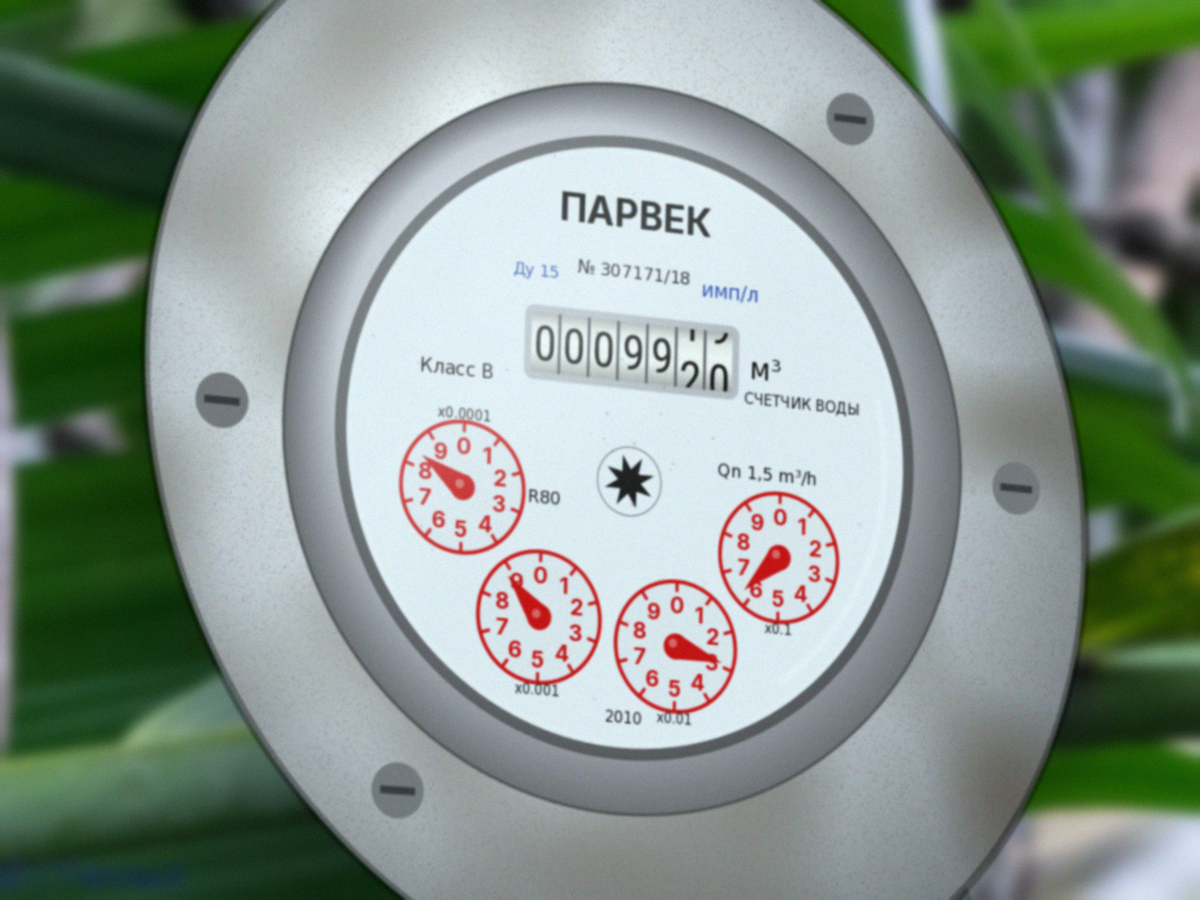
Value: 9919.6288,m³
